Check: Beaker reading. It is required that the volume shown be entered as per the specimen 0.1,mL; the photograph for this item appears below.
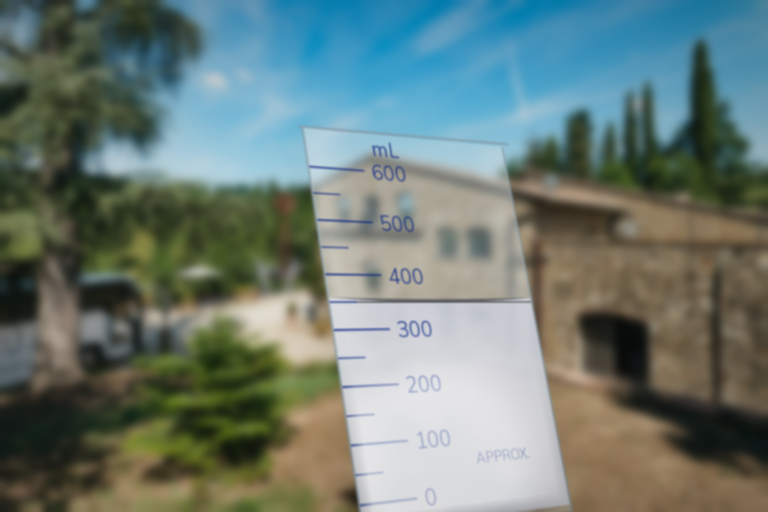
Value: 350,mL
